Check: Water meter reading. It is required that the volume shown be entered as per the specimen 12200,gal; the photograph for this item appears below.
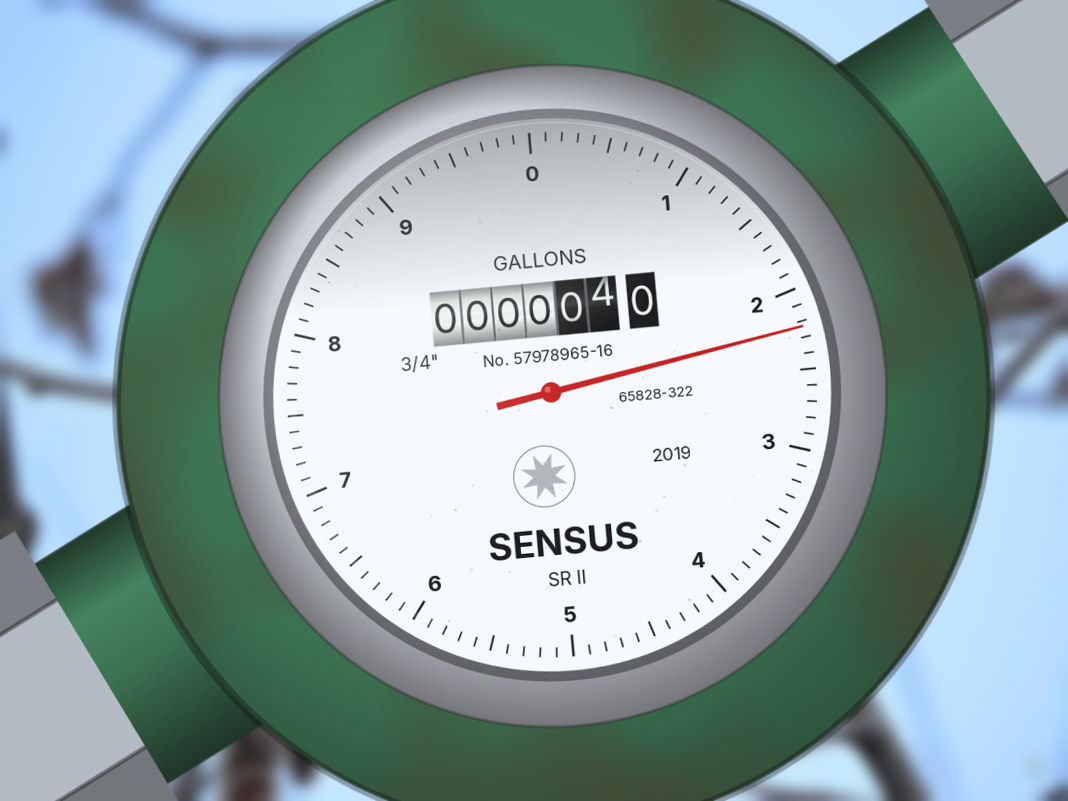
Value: 42.2,gal
